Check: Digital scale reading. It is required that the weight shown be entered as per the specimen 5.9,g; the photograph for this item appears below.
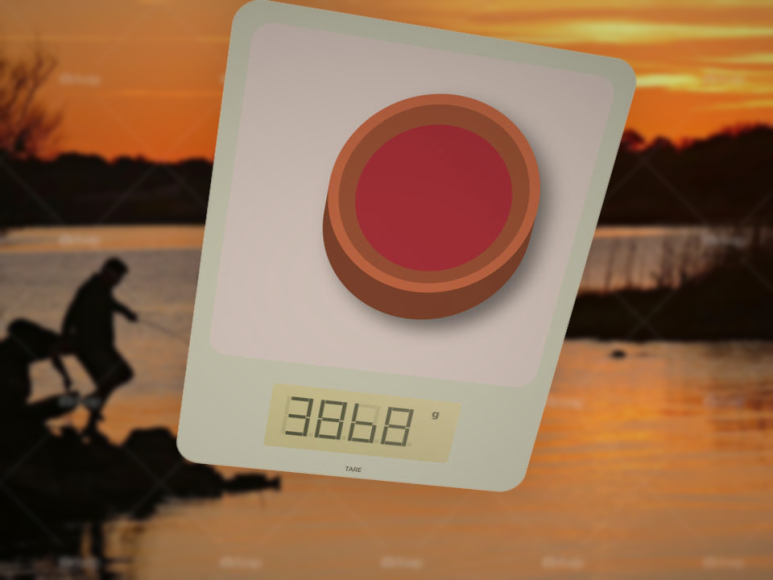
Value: 3868,g
